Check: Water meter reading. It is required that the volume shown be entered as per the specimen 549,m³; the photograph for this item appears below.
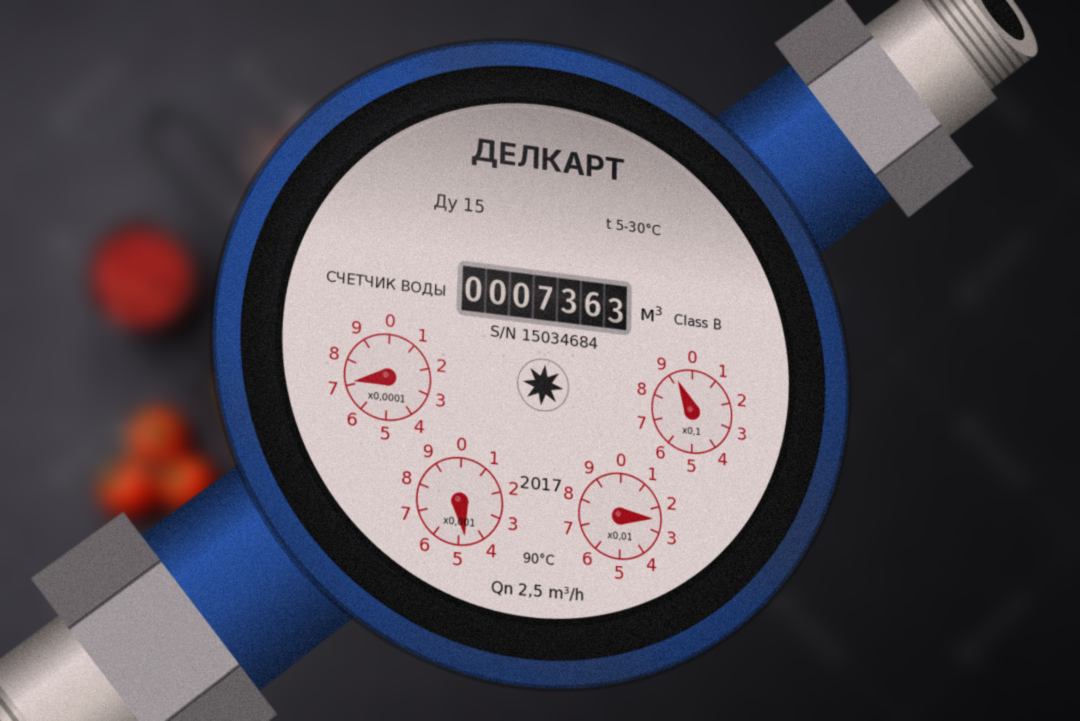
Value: 7362.9247,m³
